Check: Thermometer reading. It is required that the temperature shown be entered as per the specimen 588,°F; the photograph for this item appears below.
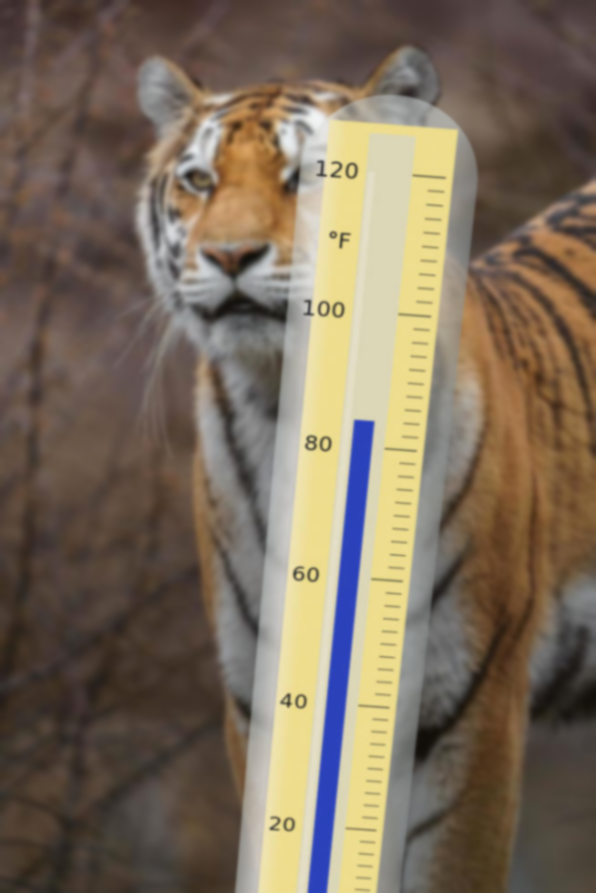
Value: 84,°F
